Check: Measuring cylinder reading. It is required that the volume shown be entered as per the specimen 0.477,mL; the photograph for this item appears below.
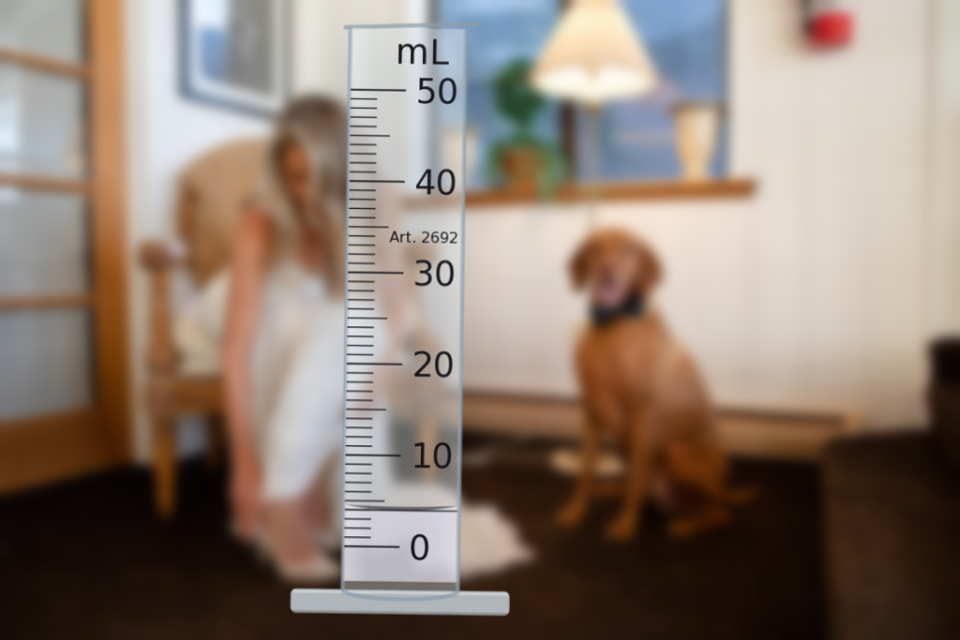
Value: 4,mL
